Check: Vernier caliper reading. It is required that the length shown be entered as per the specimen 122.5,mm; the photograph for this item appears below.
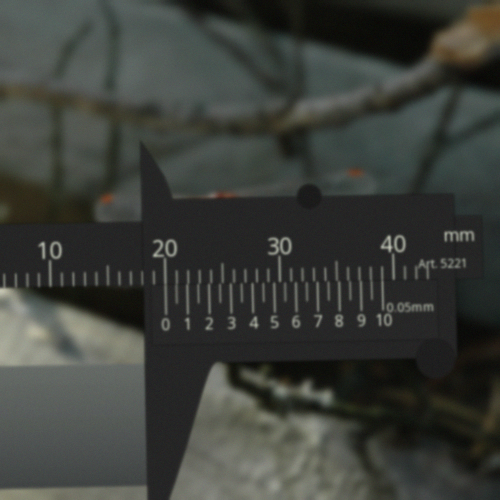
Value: 20.0,mm
